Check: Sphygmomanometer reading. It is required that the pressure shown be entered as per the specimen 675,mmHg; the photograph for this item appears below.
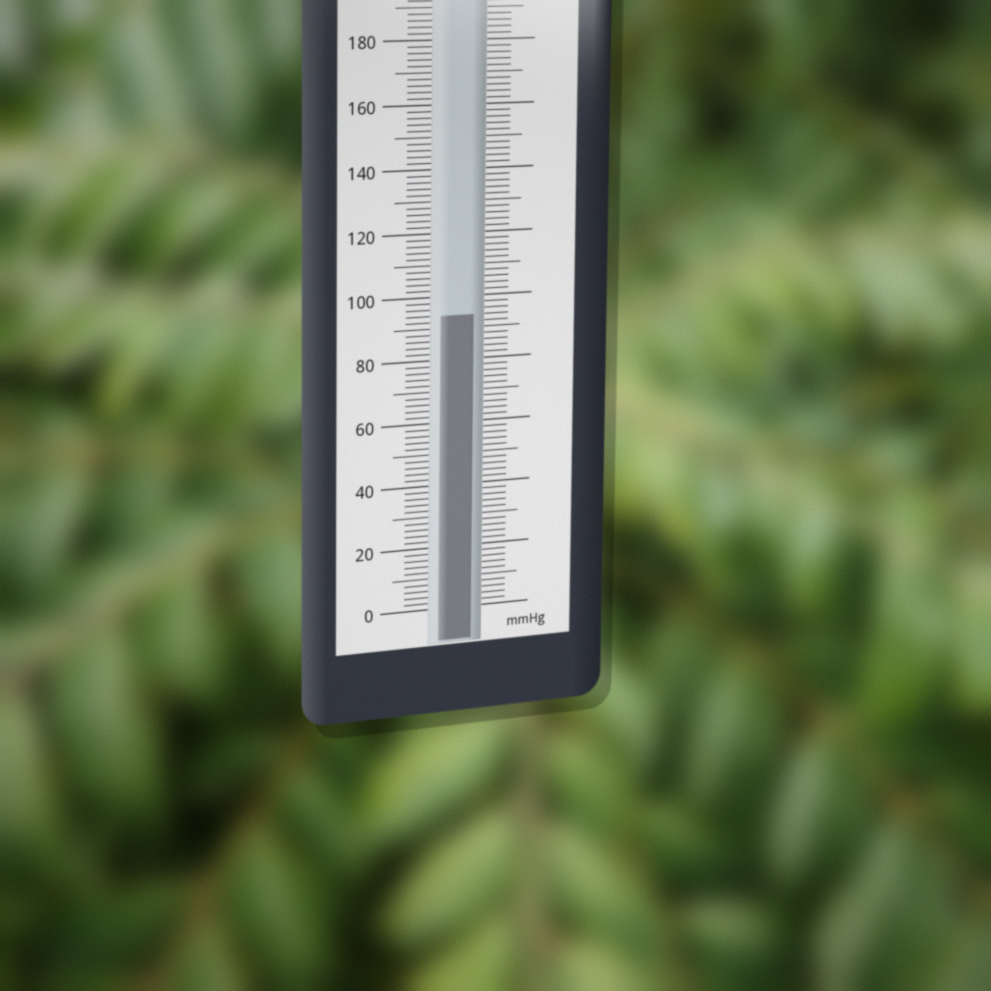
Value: 94,mmHg
